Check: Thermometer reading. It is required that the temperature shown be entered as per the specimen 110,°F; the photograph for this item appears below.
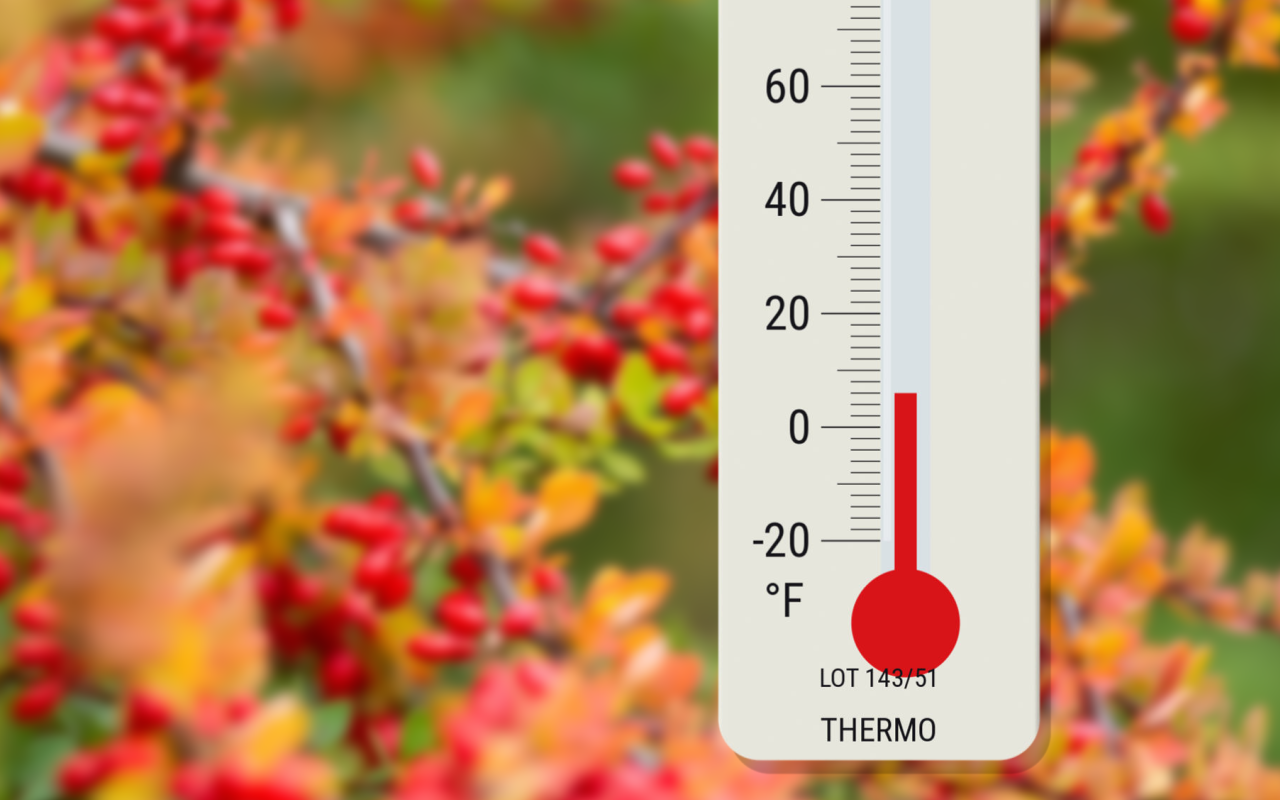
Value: 6,°F
